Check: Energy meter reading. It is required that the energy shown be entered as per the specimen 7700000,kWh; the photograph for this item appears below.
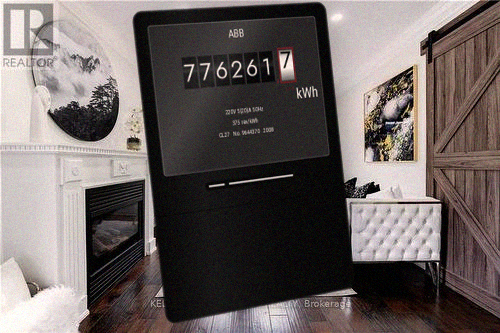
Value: 776261.7,kWh
